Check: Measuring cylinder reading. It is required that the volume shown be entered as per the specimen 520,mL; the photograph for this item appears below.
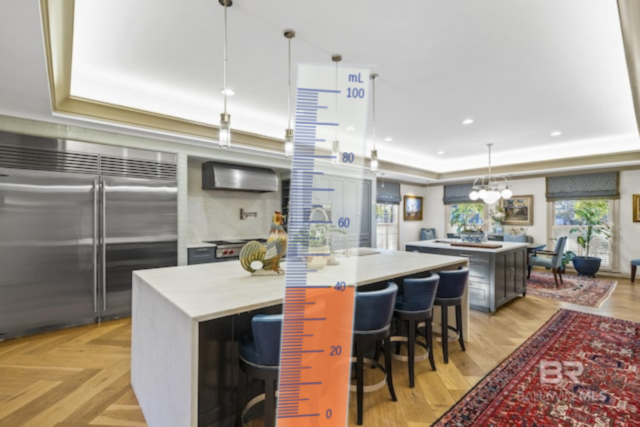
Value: 40,mL
